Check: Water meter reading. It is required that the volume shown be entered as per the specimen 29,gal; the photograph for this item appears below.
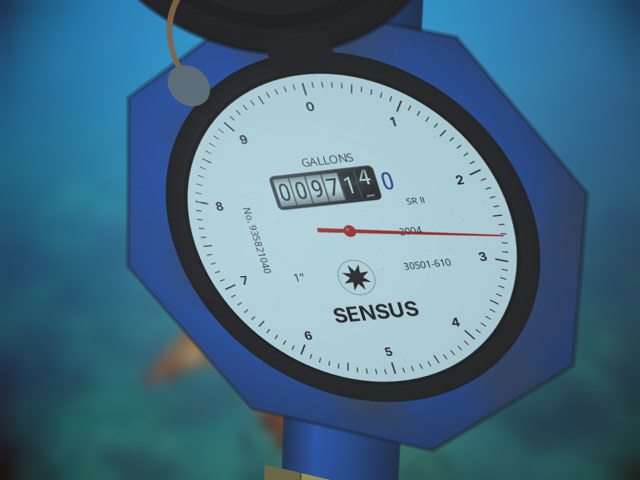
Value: 97142.7,gal
